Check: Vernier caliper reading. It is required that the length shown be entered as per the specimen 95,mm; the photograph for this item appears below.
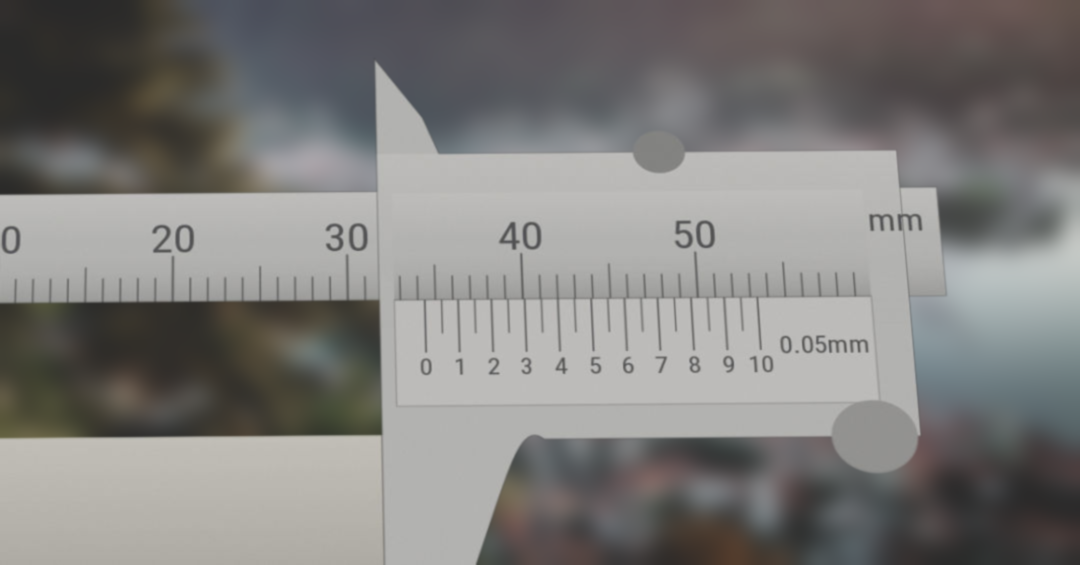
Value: 34.4,mm
